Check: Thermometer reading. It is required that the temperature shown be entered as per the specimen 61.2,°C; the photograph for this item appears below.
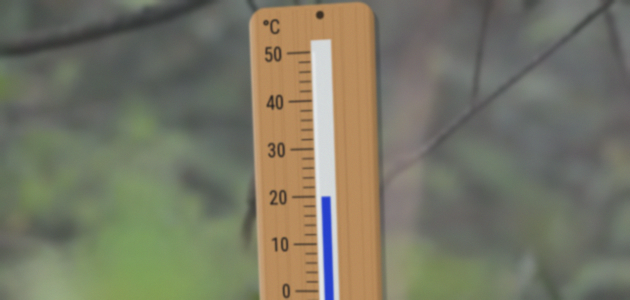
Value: 20,°C
